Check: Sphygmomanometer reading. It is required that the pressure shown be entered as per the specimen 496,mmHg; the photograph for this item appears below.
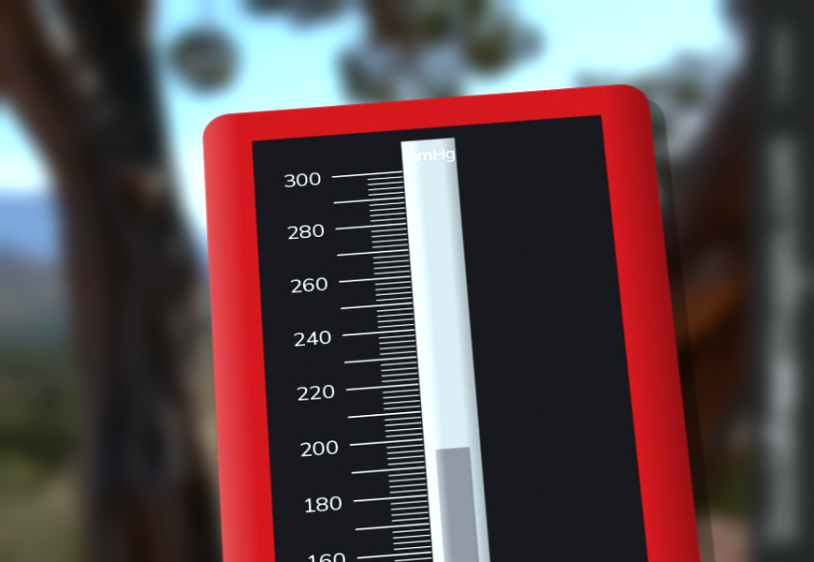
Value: 196,mmHg
